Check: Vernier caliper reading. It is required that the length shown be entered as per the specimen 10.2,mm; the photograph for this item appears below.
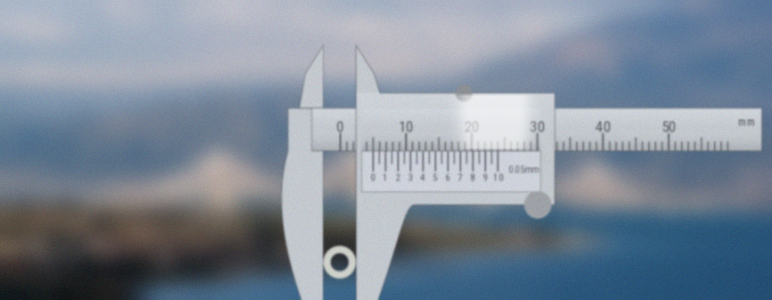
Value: 5.0,mm
